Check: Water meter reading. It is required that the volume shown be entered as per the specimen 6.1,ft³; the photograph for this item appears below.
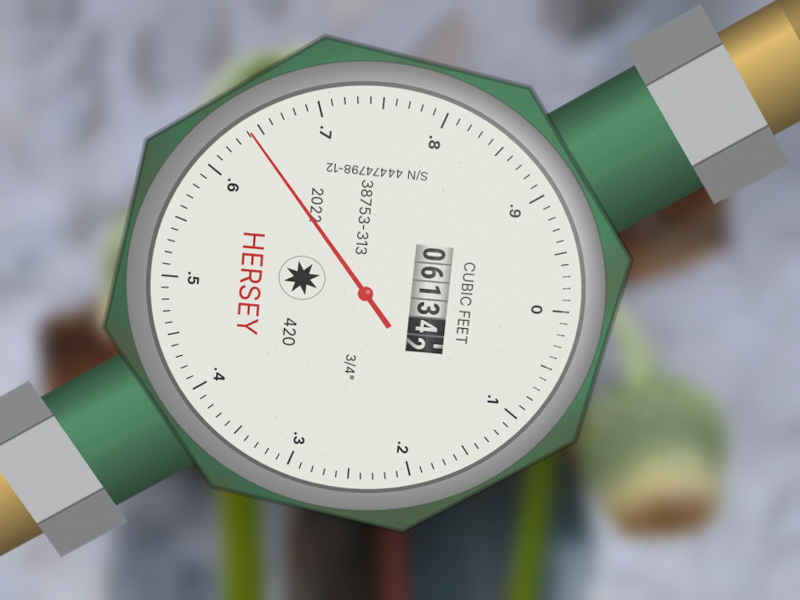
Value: 61341.64,ft³
